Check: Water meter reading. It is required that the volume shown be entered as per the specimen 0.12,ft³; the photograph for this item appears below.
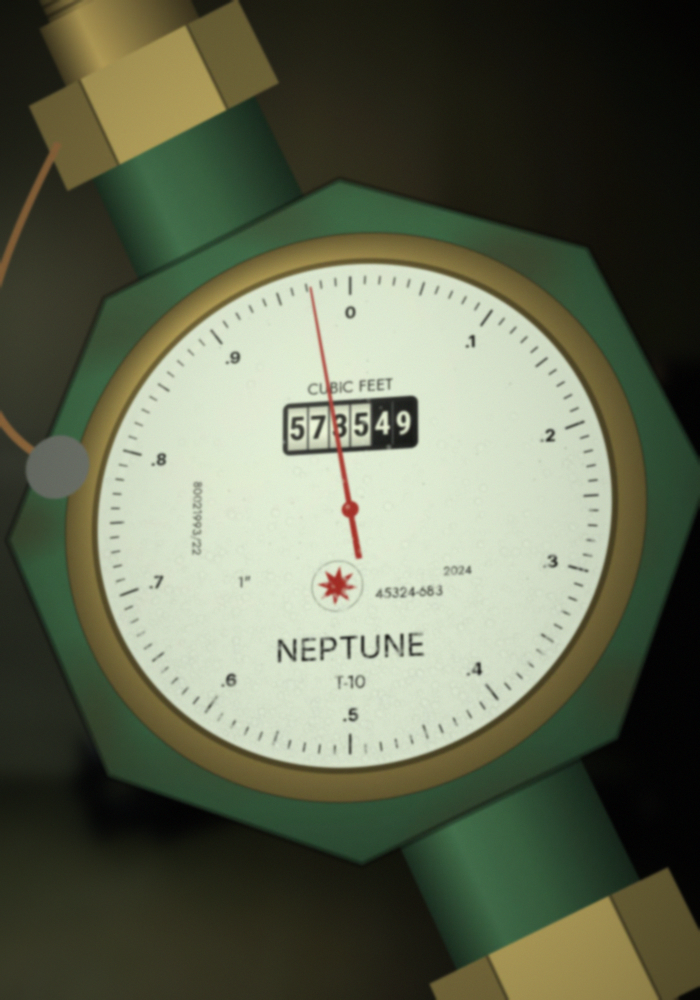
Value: 573548.97,ft³
